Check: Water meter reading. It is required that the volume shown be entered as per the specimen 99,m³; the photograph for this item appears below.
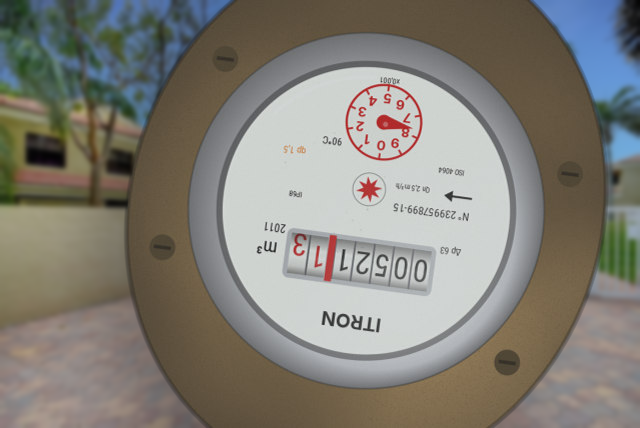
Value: 521.127,m³
